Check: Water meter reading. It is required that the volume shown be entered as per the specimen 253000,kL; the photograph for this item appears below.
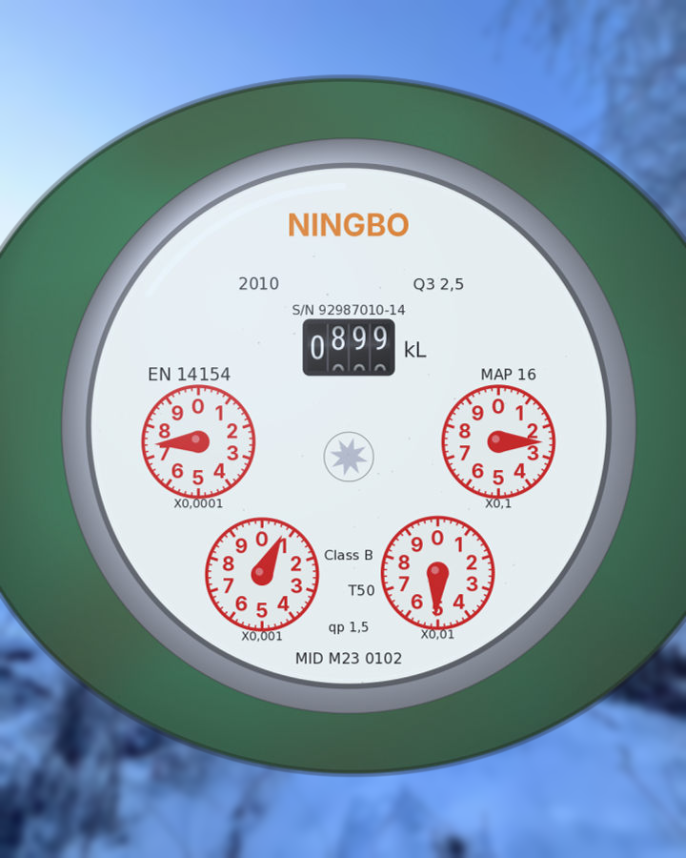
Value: 899.2507,kL
